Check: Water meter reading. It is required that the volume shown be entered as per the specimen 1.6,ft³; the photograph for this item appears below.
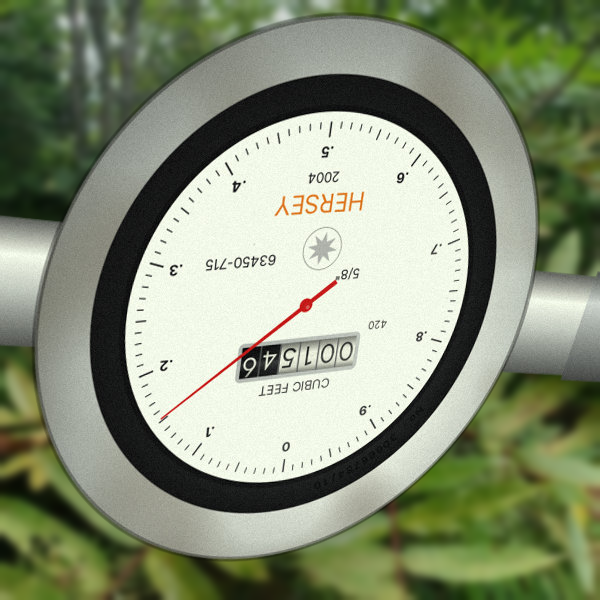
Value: 1546.15,ft³
